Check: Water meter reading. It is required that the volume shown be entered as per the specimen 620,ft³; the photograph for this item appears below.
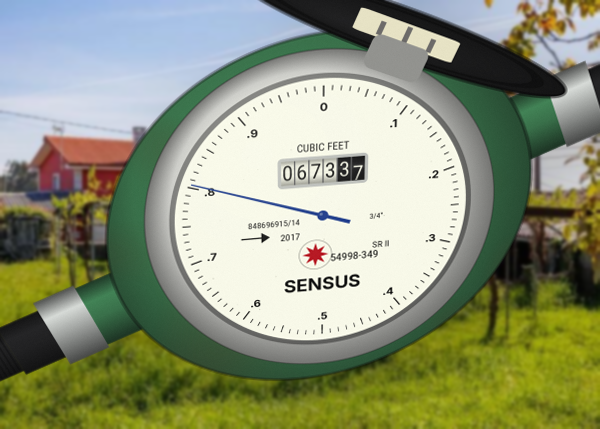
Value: 67336.80,ft³
